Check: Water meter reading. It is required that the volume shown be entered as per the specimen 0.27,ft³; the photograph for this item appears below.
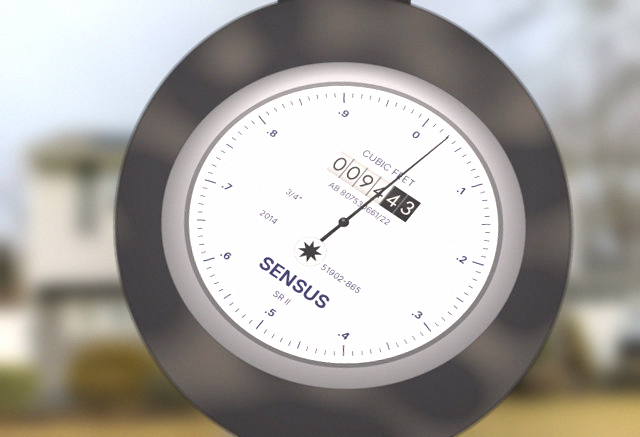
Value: 9443.03,ft³
